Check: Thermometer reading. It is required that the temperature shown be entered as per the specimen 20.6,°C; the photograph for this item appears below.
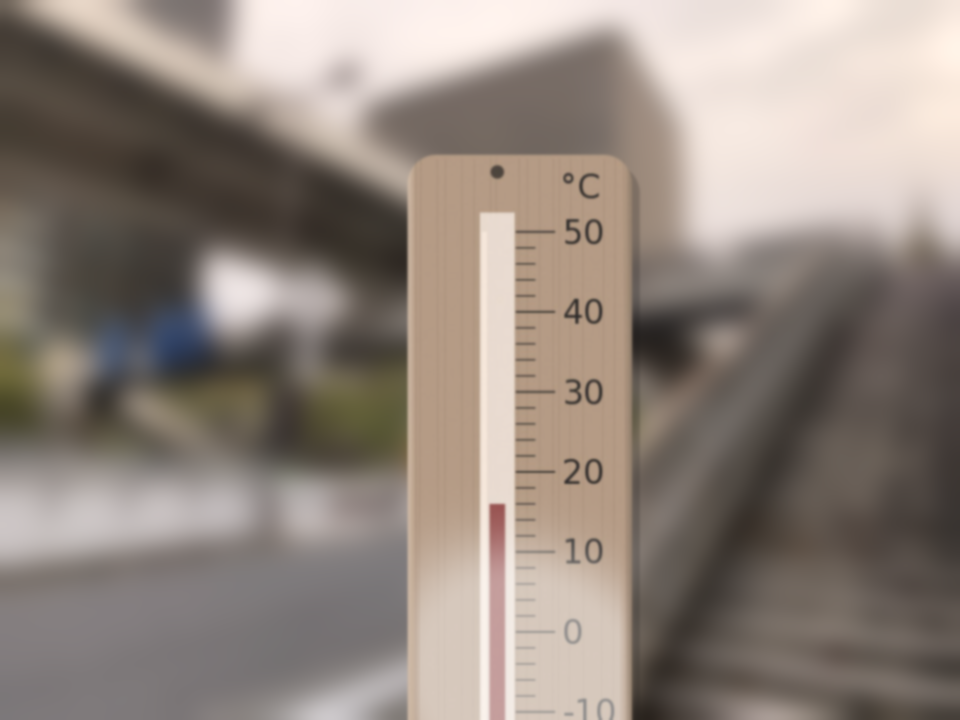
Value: 16,°C
